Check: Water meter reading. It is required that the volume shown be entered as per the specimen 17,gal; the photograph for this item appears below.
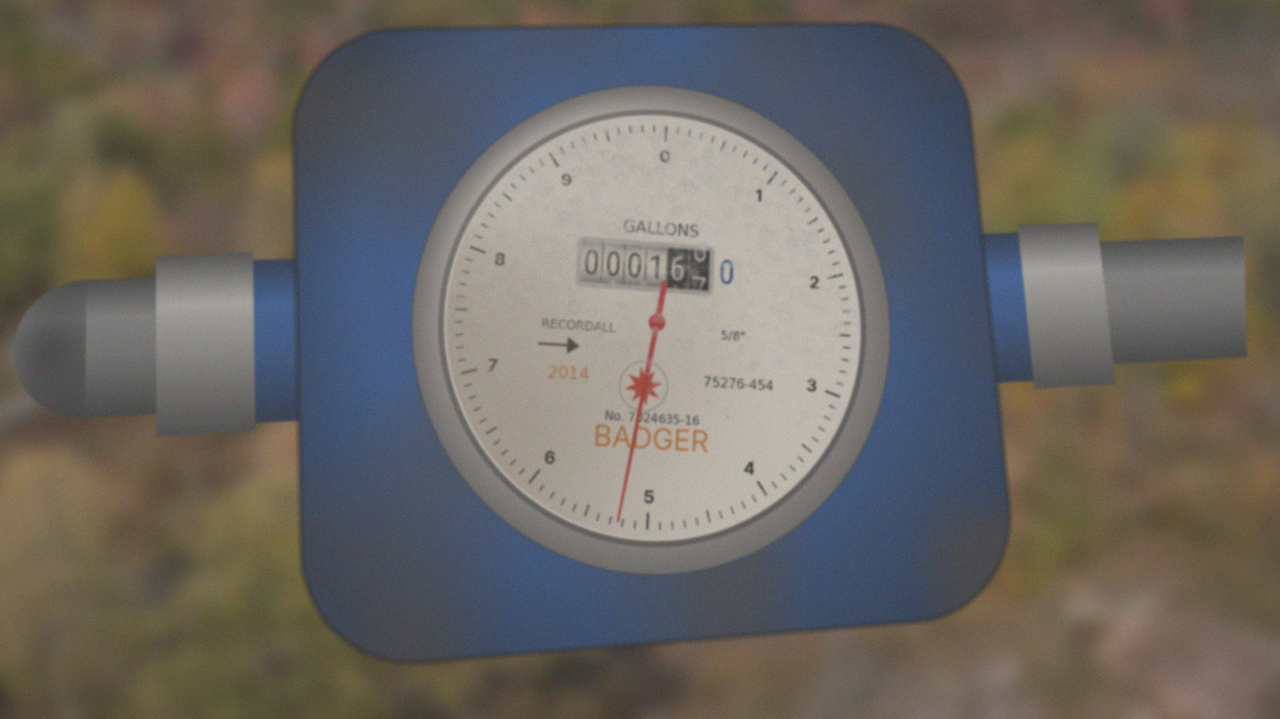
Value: 1665.2,gal
